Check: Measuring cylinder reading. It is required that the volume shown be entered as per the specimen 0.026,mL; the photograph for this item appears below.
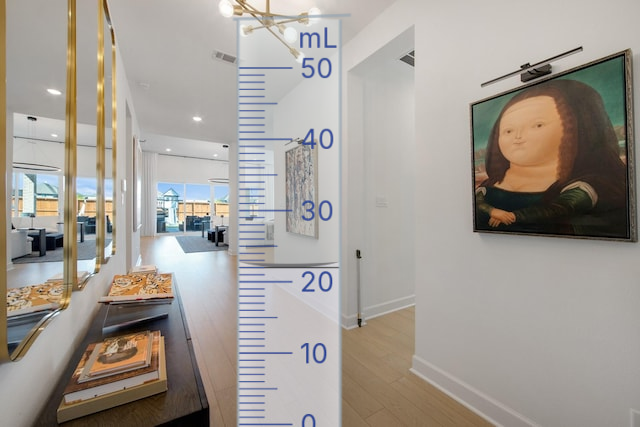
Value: 22,mL
